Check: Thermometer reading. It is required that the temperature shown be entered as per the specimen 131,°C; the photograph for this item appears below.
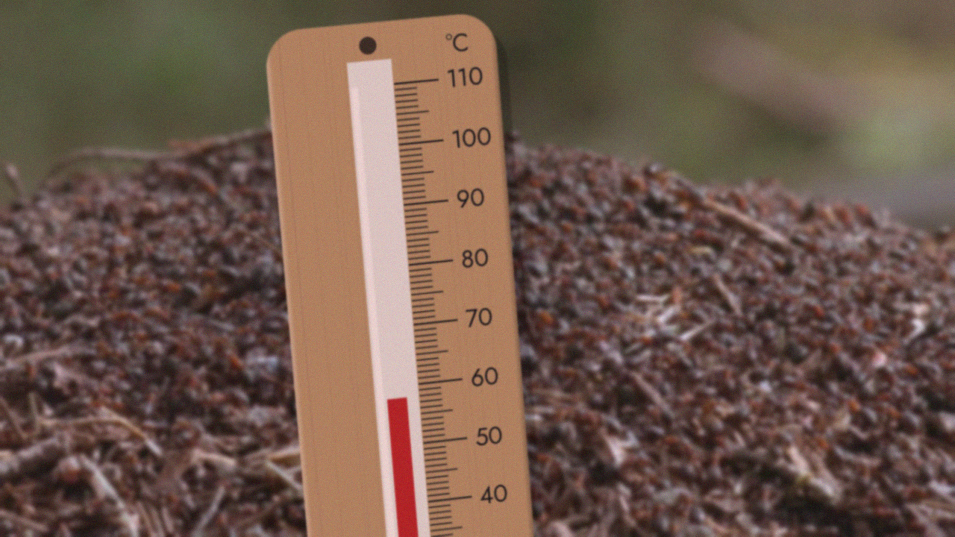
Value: 58,°C
